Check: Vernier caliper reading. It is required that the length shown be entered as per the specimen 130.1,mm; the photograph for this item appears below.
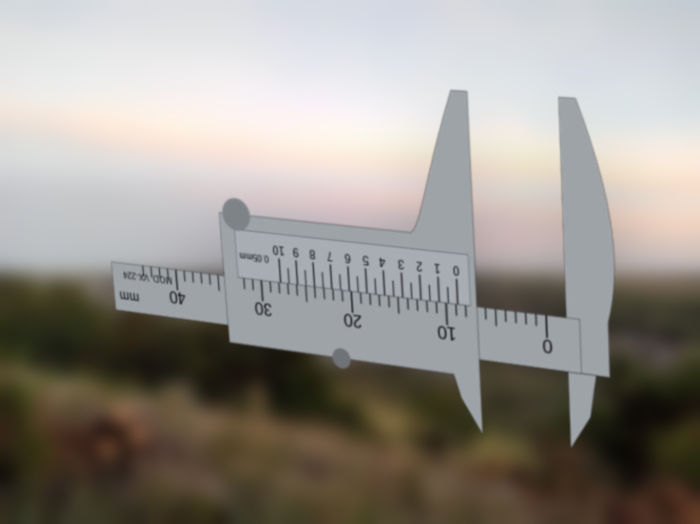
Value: 8.8,mm
